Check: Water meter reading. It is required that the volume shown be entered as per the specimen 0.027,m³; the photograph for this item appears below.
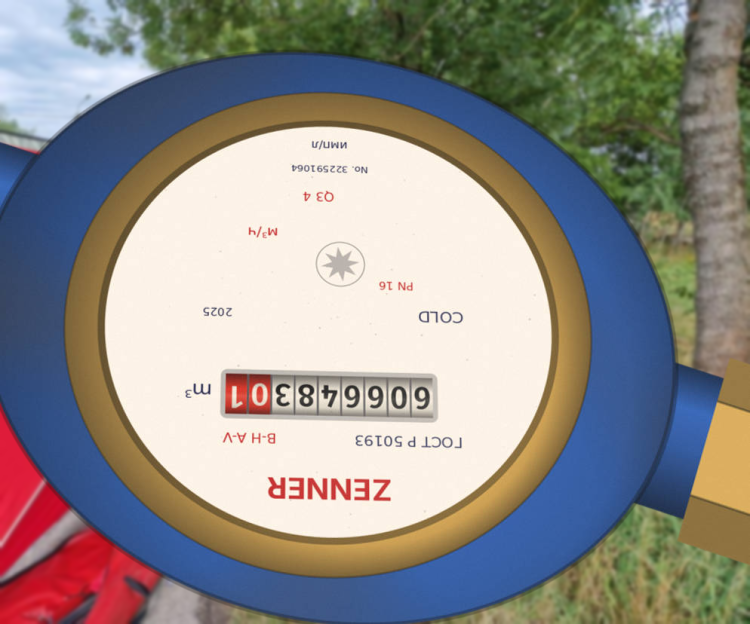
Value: 6066483.01,m³
